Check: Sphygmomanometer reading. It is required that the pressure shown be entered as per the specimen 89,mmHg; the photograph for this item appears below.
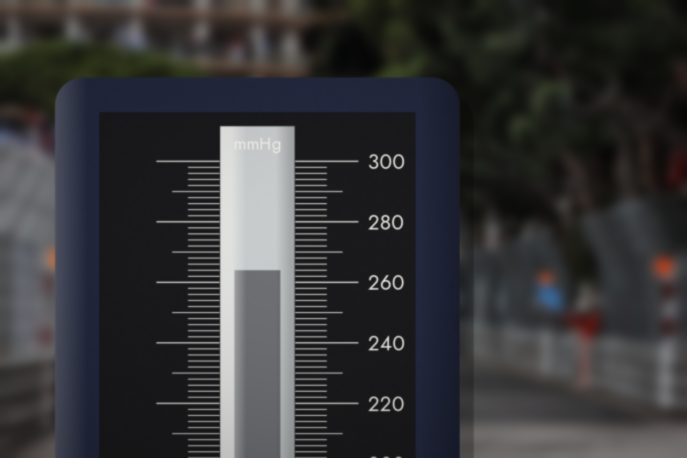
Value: 264,mmHg
